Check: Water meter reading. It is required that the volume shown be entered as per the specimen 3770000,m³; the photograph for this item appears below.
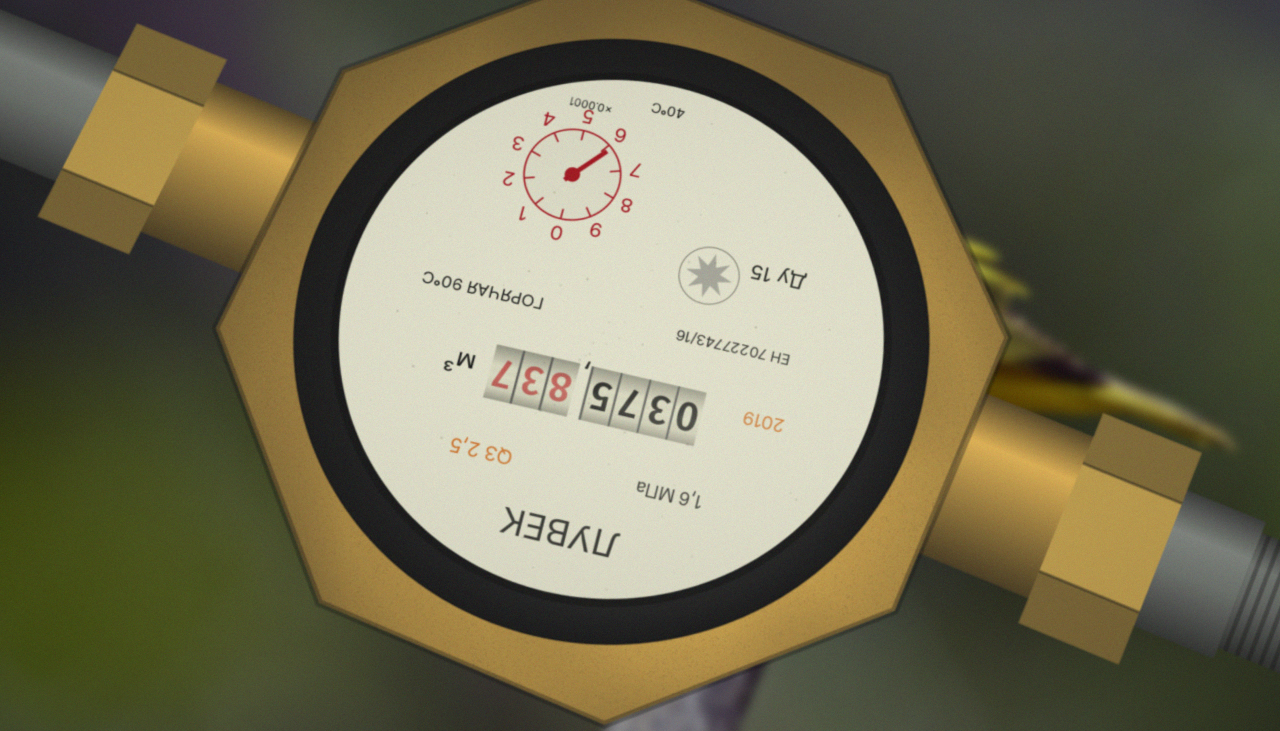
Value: 375.8376,m³
